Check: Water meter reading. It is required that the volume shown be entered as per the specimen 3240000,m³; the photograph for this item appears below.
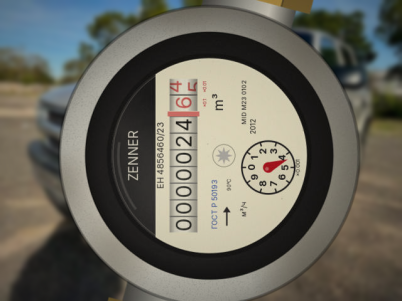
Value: 24.644,m³
